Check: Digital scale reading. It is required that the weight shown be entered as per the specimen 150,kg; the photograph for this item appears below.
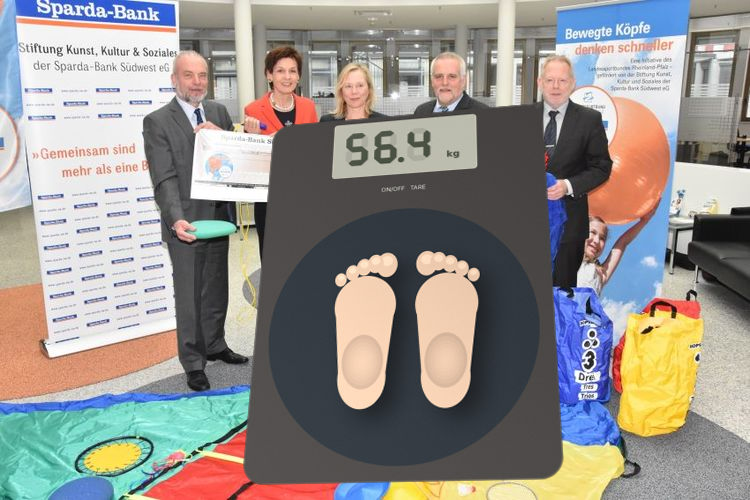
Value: 56.4,kg
